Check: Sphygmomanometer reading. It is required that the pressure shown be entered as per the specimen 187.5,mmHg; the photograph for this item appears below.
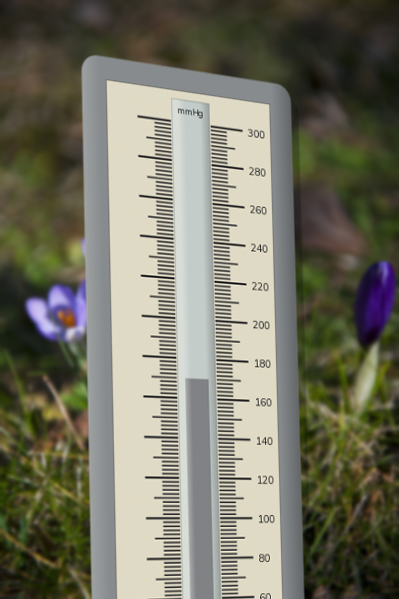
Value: 170,mmHg
